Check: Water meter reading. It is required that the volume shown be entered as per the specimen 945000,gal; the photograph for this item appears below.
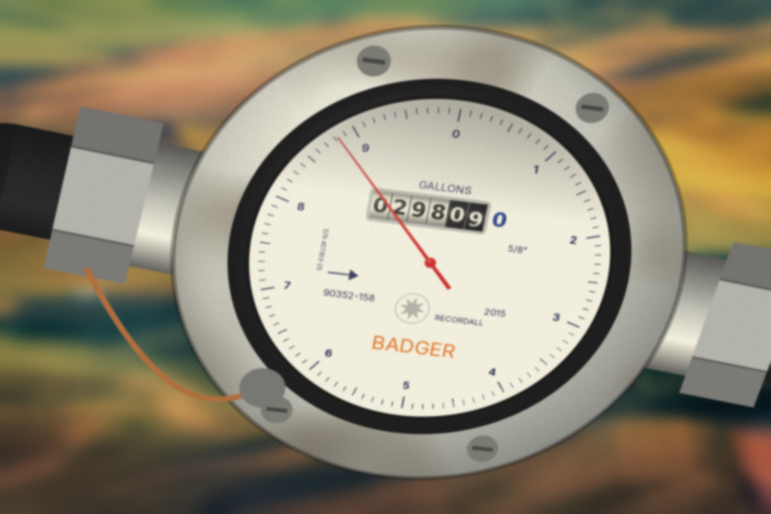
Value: 298088.8,gal
